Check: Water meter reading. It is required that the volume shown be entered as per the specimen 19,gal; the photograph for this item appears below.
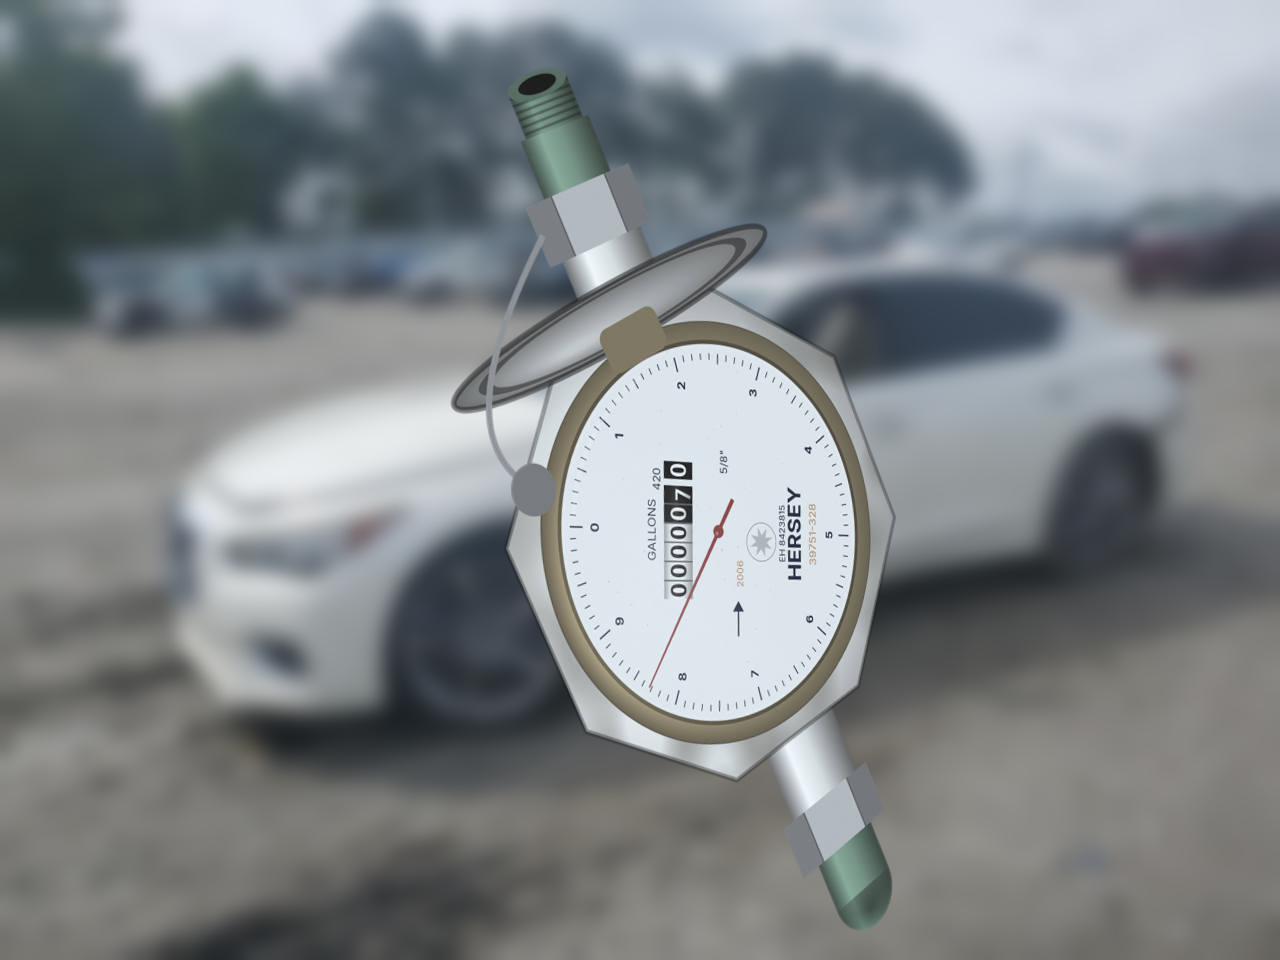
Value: 68.3,gal
